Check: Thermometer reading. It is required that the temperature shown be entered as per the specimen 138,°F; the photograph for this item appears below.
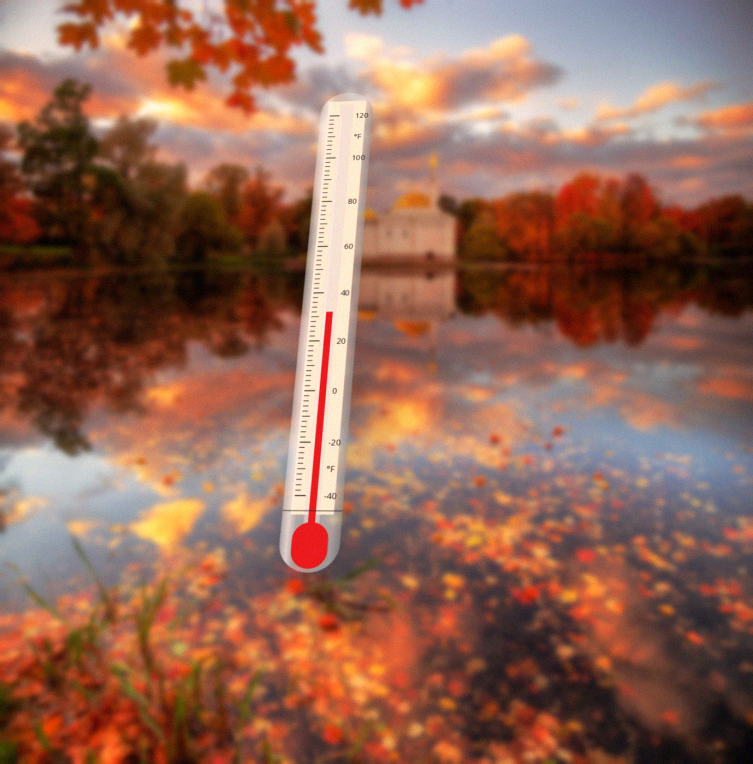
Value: 32,°F
